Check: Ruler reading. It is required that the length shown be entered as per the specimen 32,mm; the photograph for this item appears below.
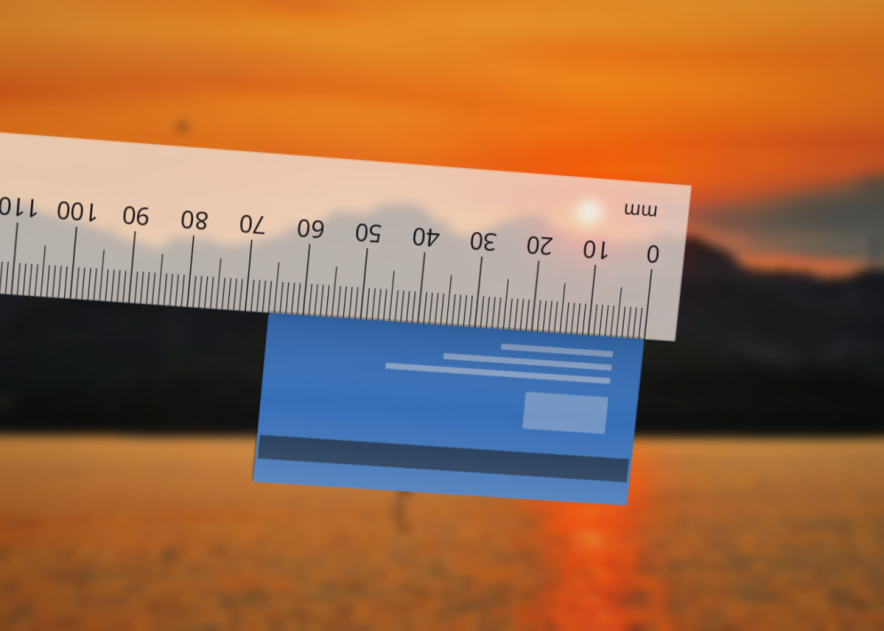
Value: 66,mm
